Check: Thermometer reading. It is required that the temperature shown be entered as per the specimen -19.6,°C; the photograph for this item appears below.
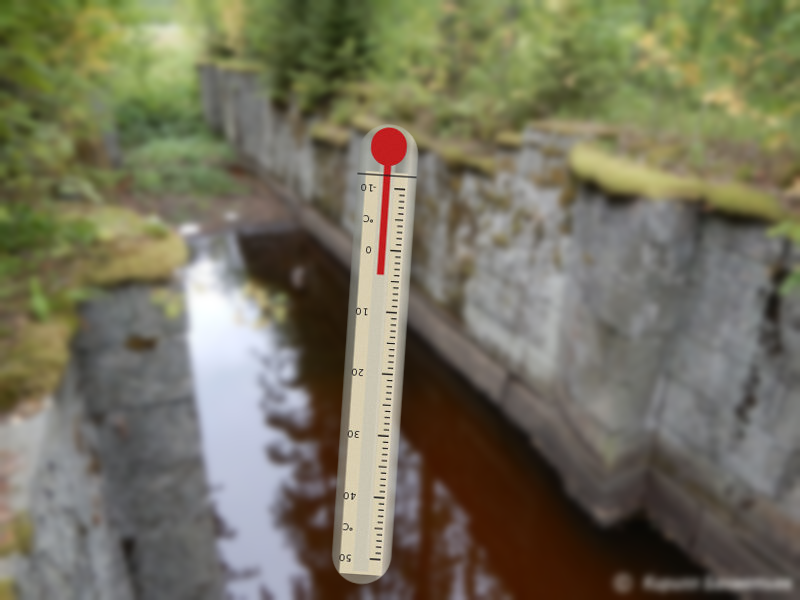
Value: 4,°C
